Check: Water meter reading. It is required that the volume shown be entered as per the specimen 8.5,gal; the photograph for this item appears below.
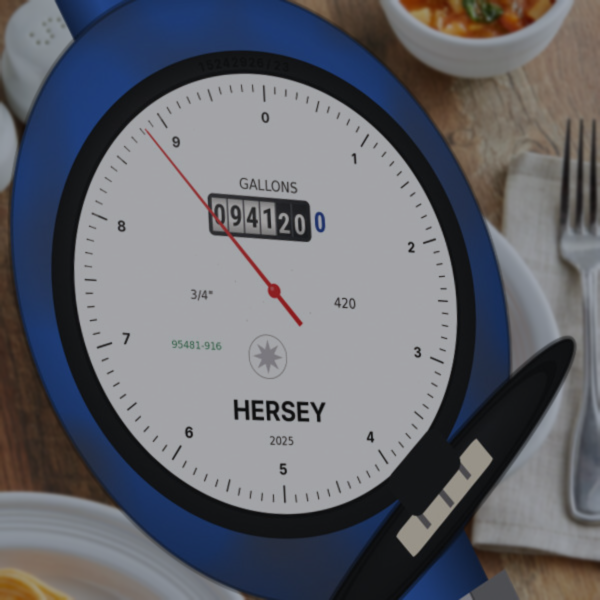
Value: 941198.8,gal
